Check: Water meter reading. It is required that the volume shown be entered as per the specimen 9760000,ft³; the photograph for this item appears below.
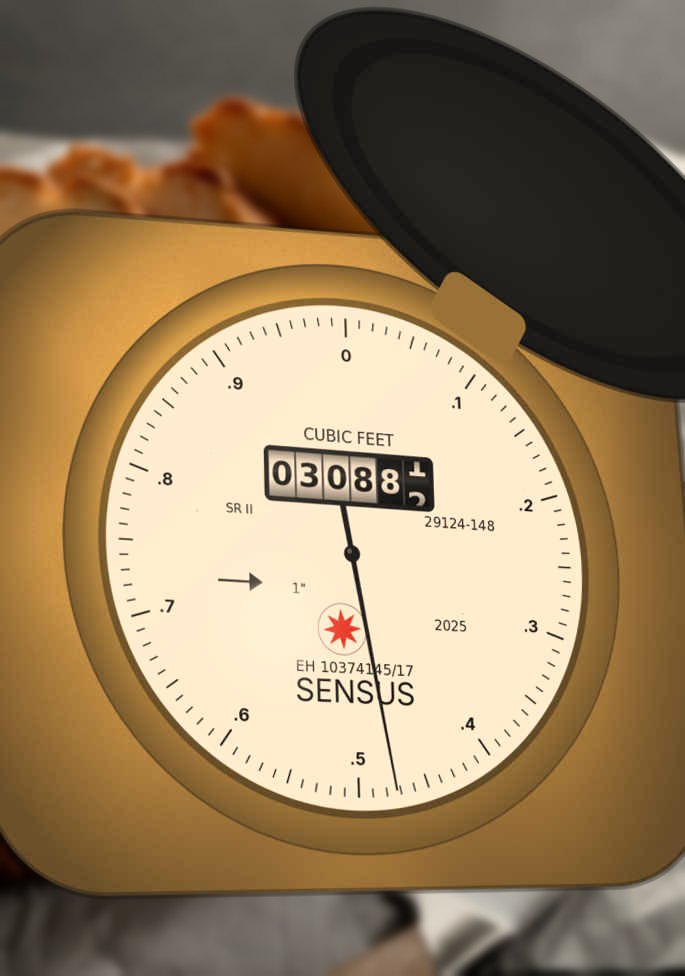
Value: 30881.47,ft³
